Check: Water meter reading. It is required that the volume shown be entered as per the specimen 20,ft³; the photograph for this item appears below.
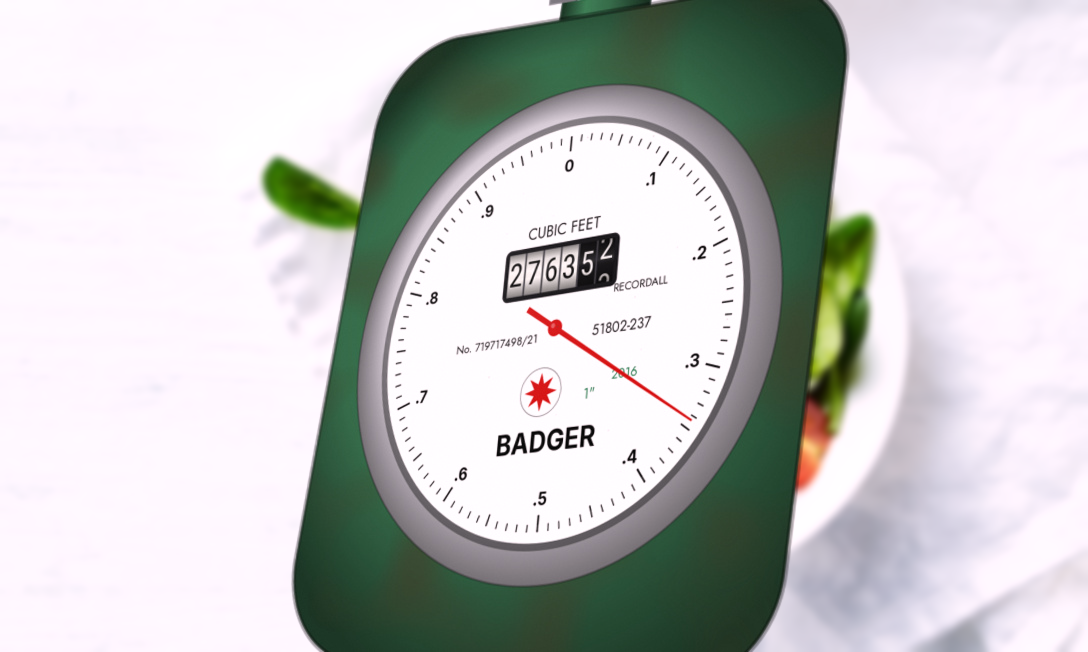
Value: 276352.34,ft³
